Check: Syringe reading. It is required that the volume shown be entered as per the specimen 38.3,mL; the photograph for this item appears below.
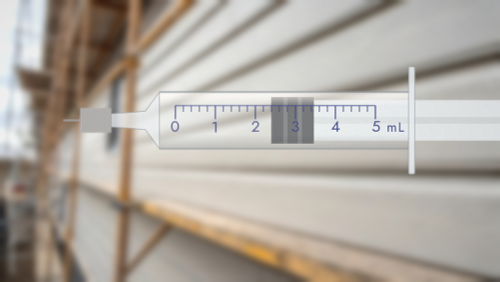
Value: 2.4,mL
